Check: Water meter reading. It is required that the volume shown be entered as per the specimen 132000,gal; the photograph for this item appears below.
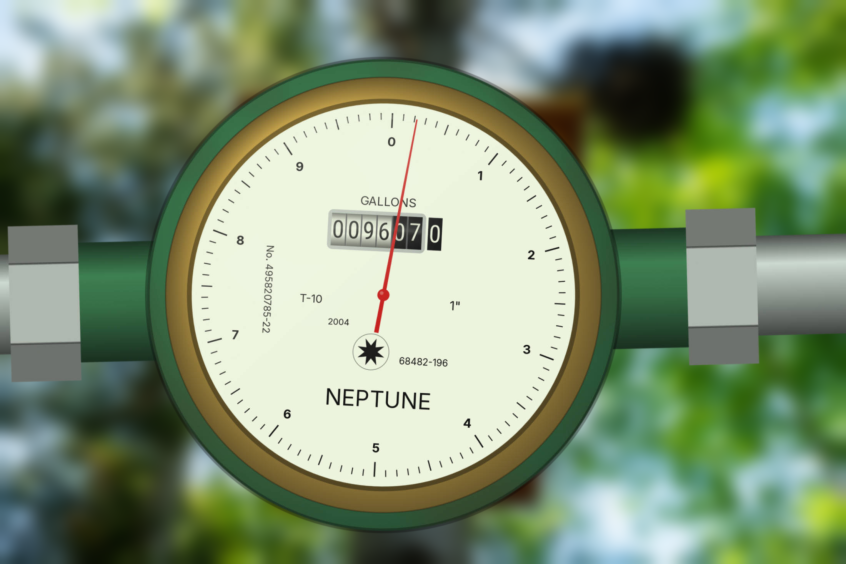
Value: 96070.2,gal
